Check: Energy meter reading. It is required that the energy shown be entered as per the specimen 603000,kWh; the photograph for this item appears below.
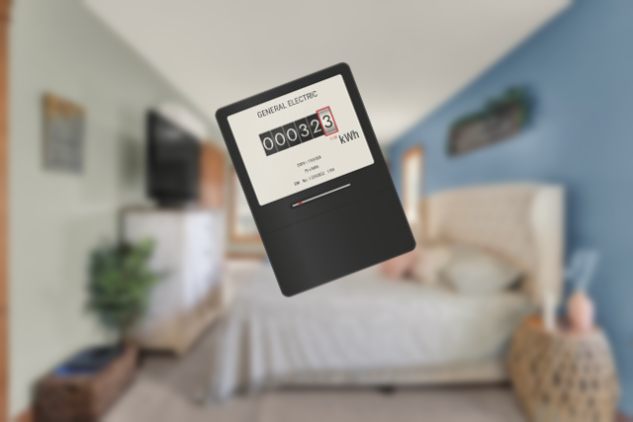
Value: 32.3,kWh
